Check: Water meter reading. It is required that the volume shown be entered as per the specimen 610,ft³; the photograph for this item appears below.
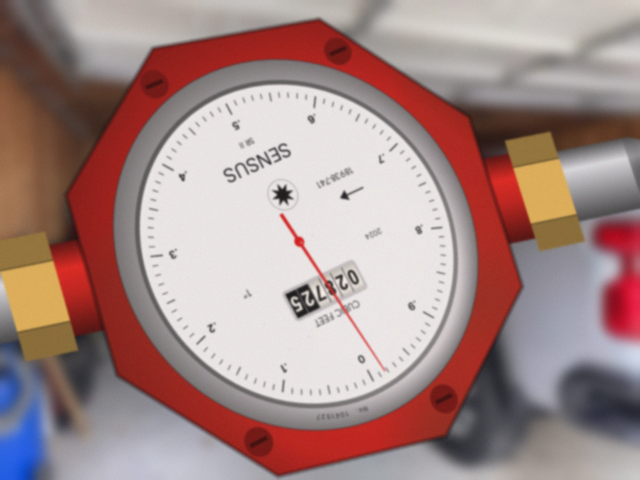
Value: 28724.98,ft³
